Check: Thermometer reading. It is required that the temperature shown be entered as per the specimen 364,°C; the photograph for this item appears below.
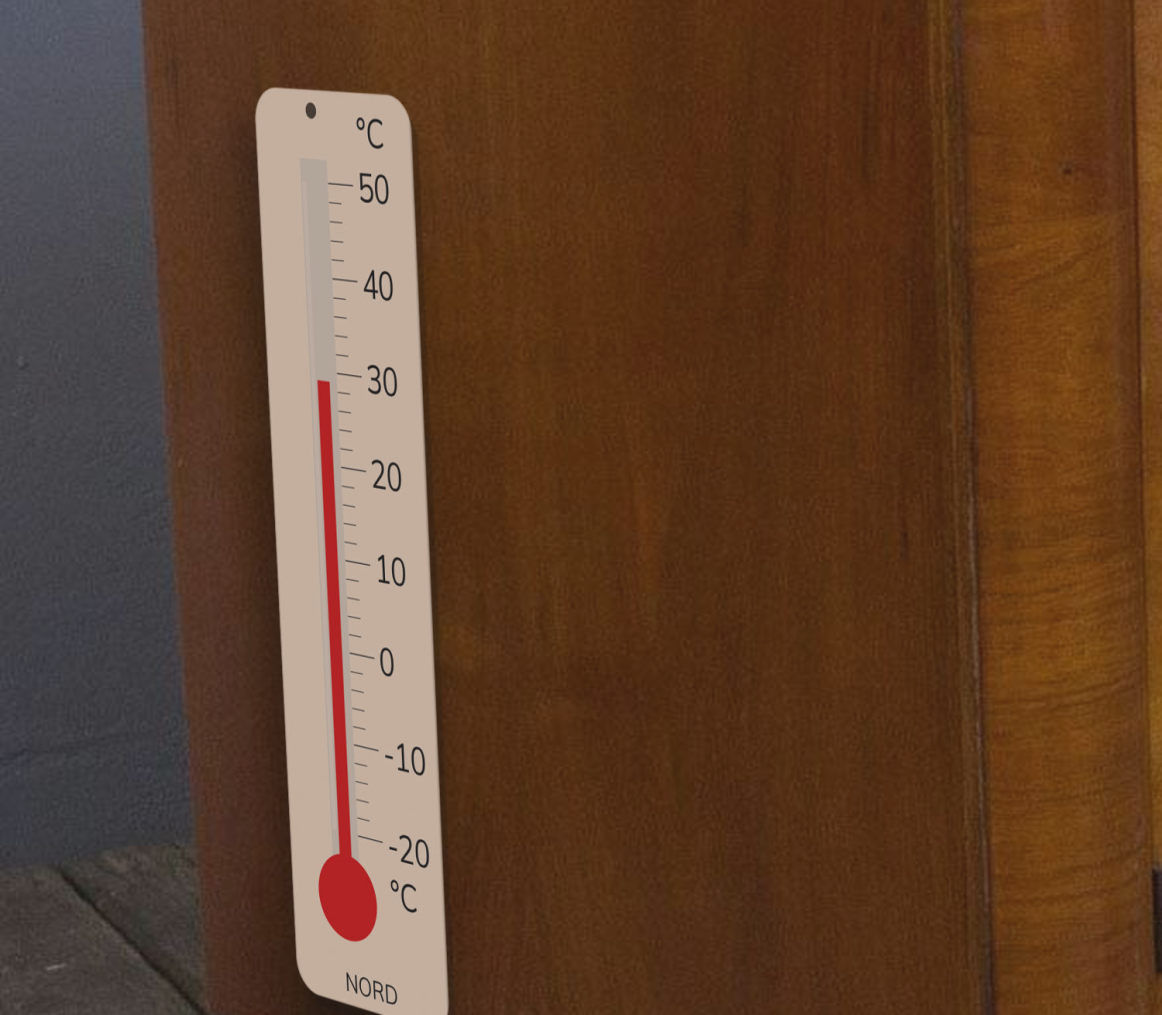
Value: 29,°C
